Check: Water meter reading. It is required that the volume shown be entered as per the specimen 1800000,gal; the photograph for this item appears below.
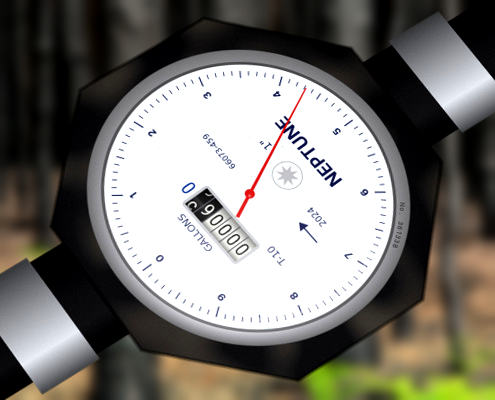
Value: 654.3,gal
